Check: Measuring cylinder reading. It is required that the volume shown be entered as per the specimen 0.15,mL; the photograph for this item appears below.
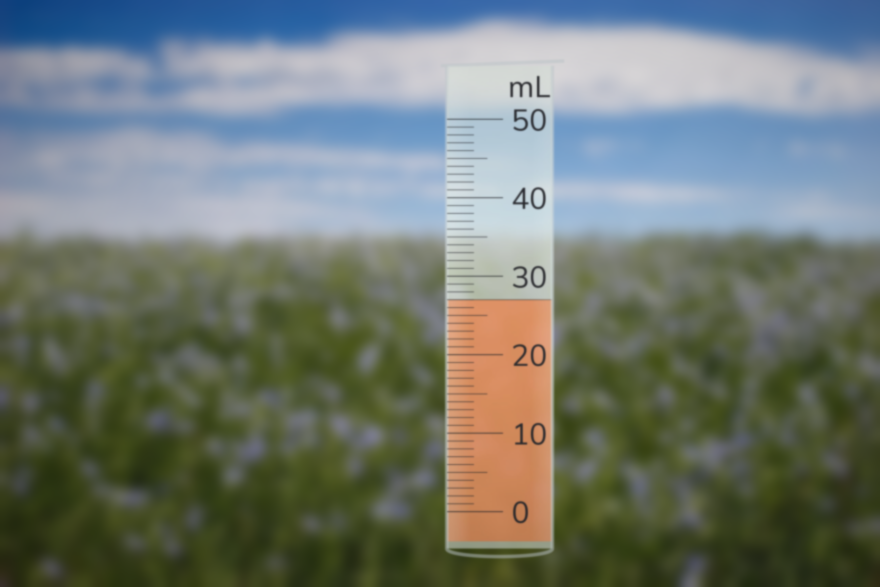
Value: 27,mL
